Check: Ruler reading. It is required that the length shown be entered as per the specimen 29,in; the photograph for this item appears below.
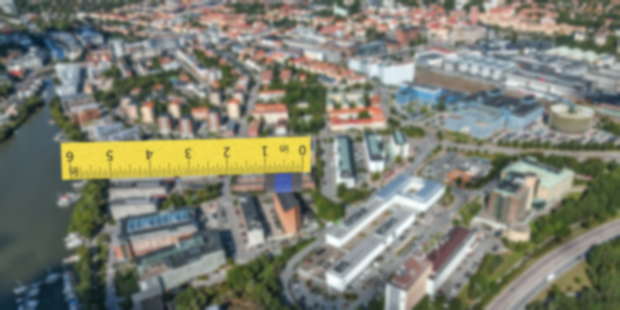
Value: 1,in
